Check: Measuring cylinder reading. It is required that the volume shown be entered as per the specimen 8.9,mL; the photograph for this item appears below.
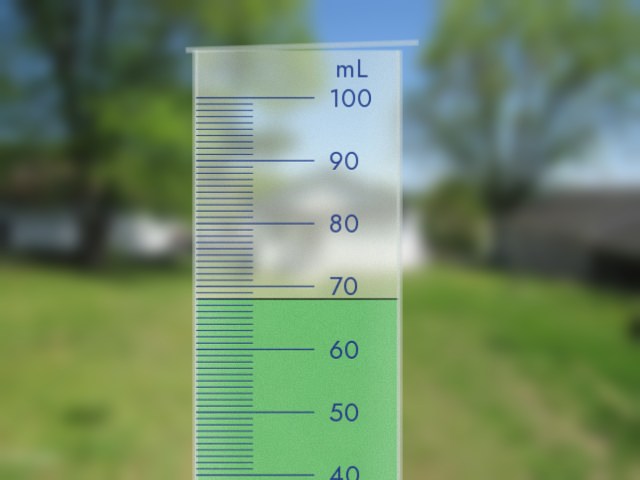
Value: 68,mL
